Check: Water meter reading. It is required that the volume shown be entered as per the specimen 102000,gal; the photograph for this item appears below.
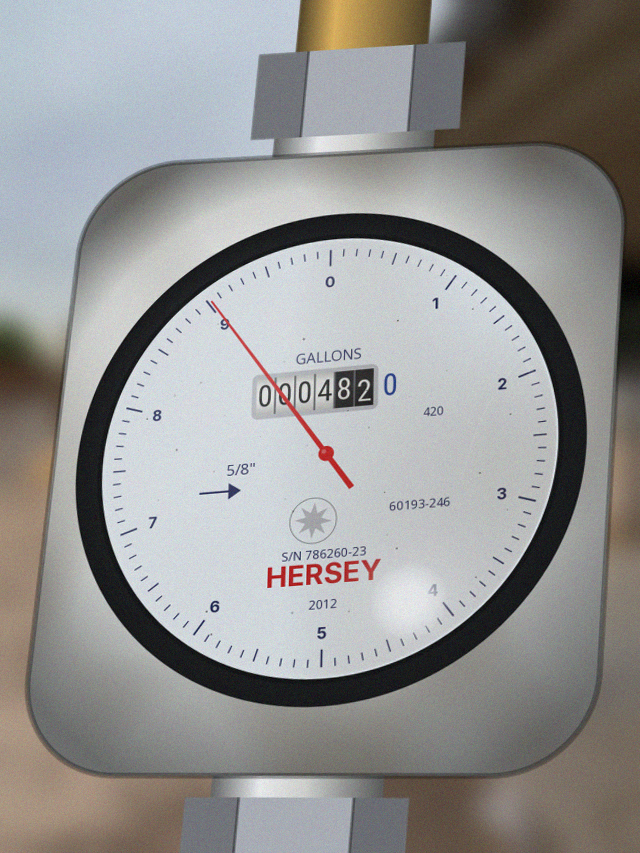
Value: 4819.0,gal
